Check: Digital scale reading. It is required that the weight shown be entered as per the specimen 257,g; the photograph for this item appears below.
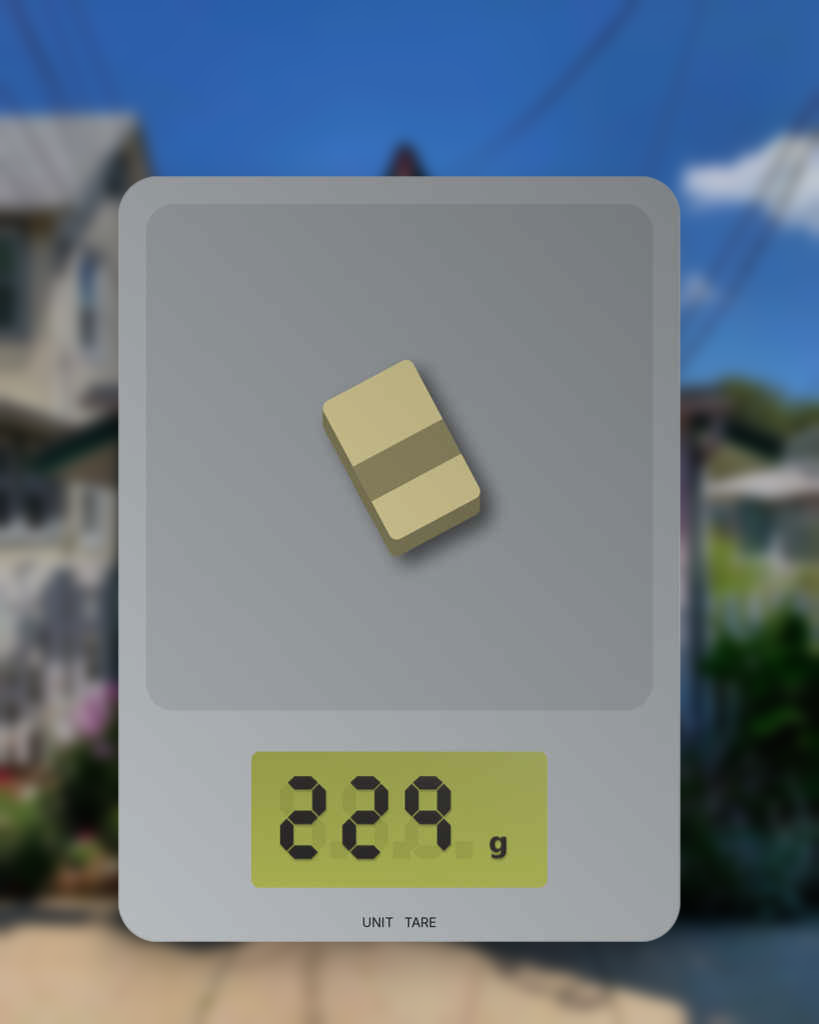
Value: 229,g
